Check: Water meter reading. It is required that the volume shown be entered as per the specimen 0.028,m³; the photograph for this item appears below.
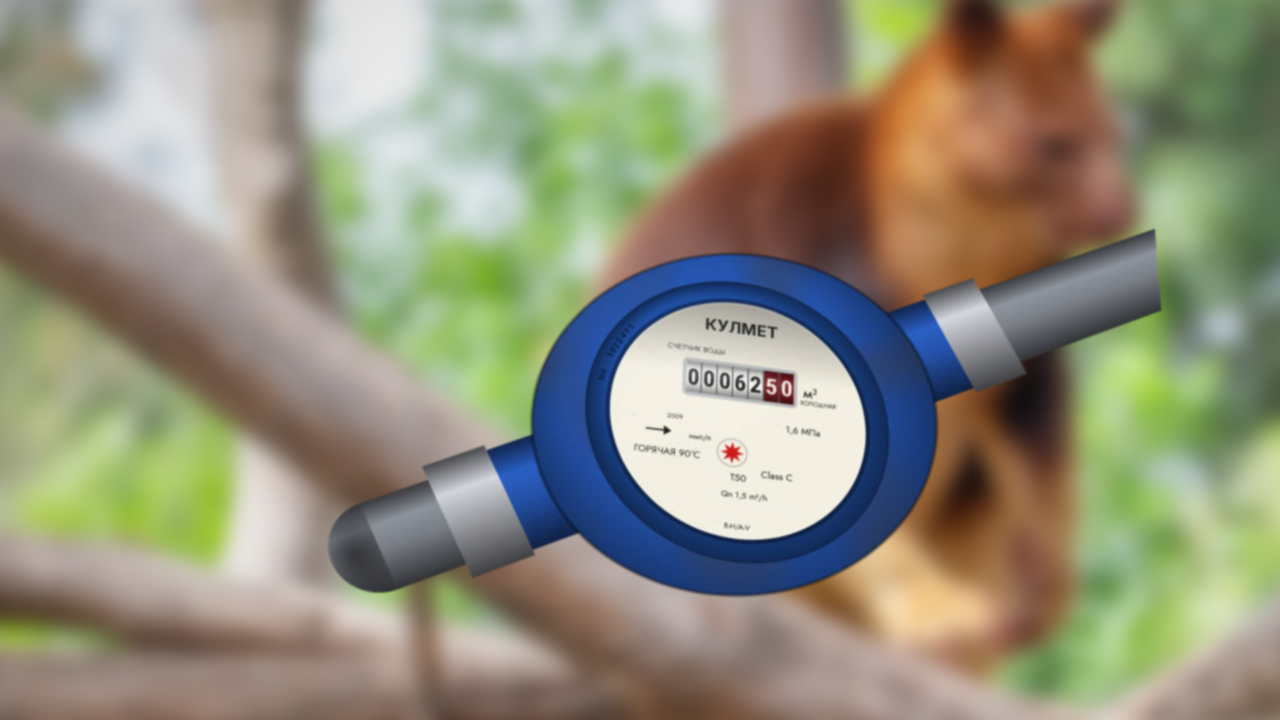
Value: 62.50,m³
